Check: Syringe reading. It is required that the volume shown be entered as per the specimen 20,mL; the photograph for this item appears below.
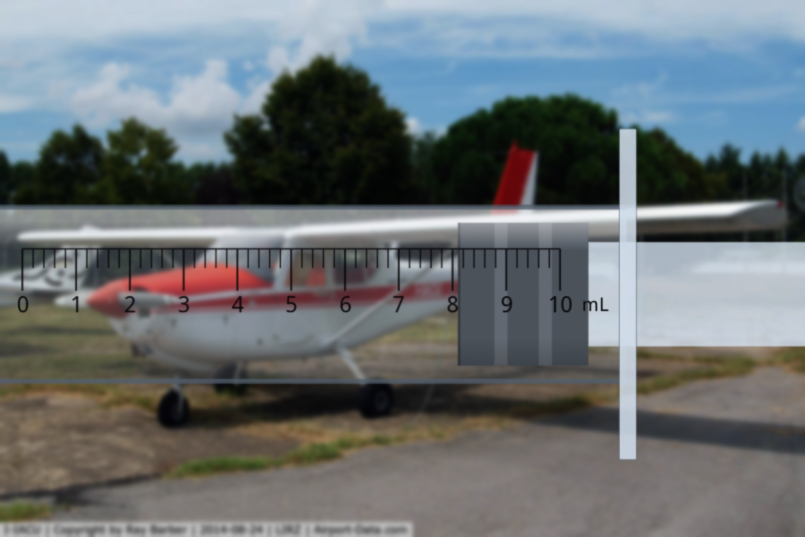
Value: 8.1,mL
